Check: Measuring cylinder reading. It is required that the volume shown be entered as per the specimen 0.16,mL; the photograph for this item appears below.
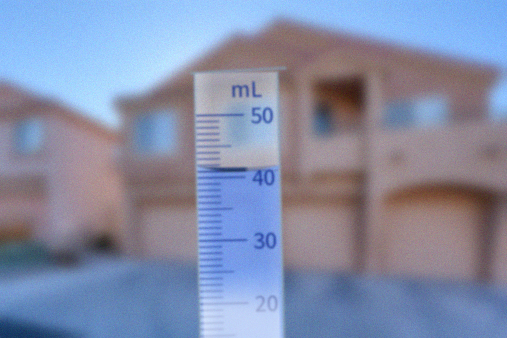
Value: 41,mL
